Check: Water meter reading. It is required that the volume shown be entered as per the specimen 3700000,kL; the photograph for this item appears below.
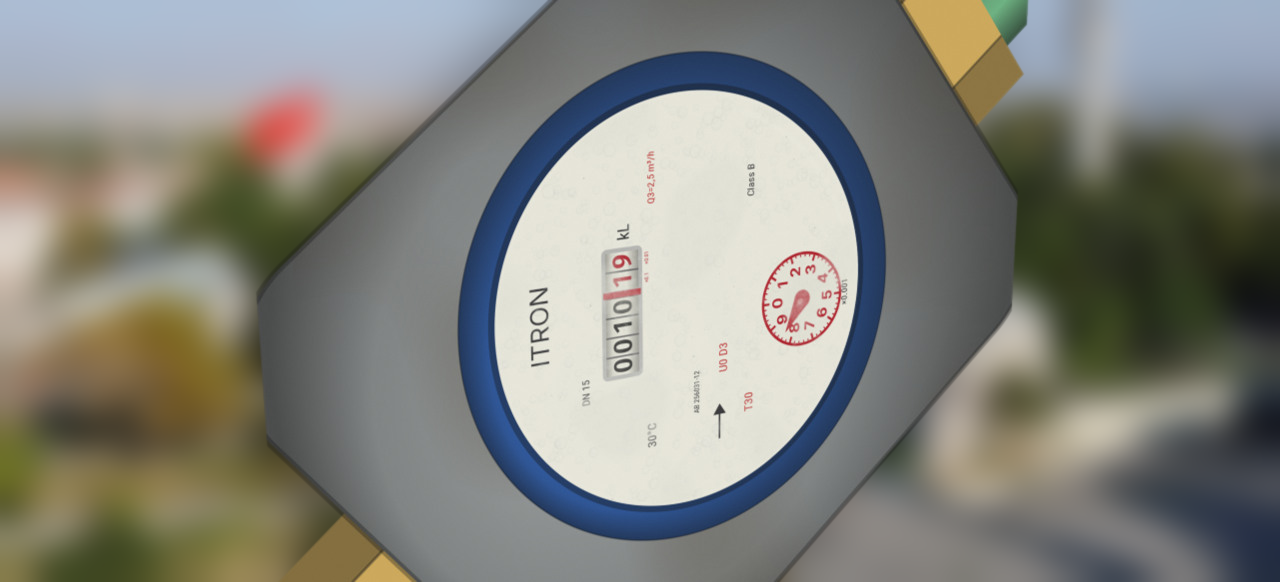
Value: 10.198,kL
